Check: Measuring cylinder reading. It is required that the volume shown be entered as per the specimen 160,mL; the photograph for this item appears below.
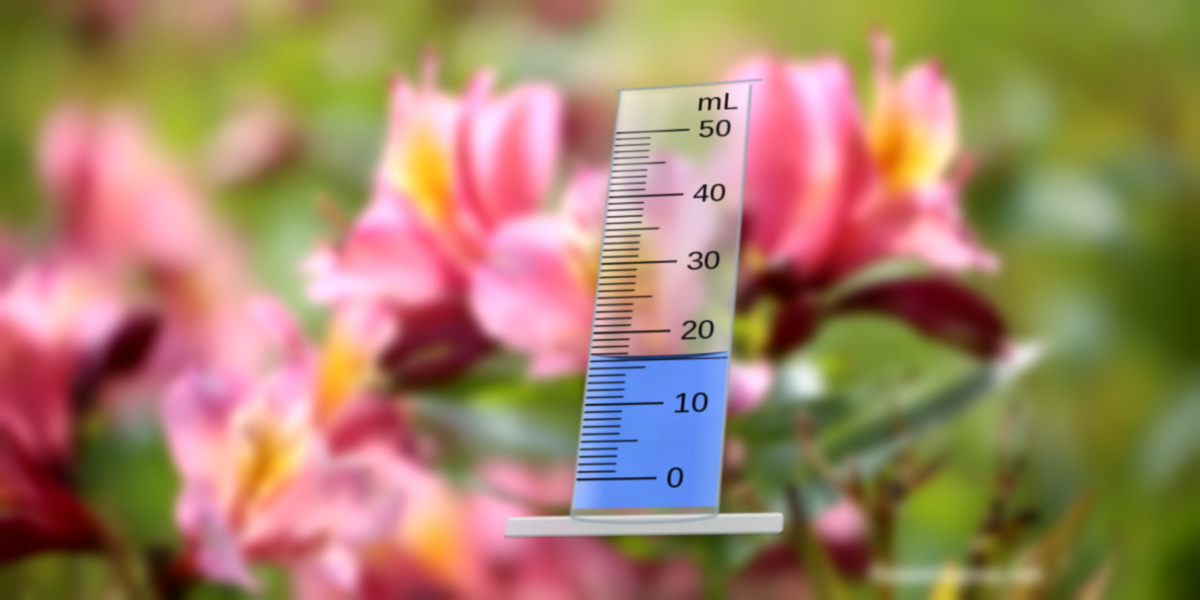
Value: 16,mL
